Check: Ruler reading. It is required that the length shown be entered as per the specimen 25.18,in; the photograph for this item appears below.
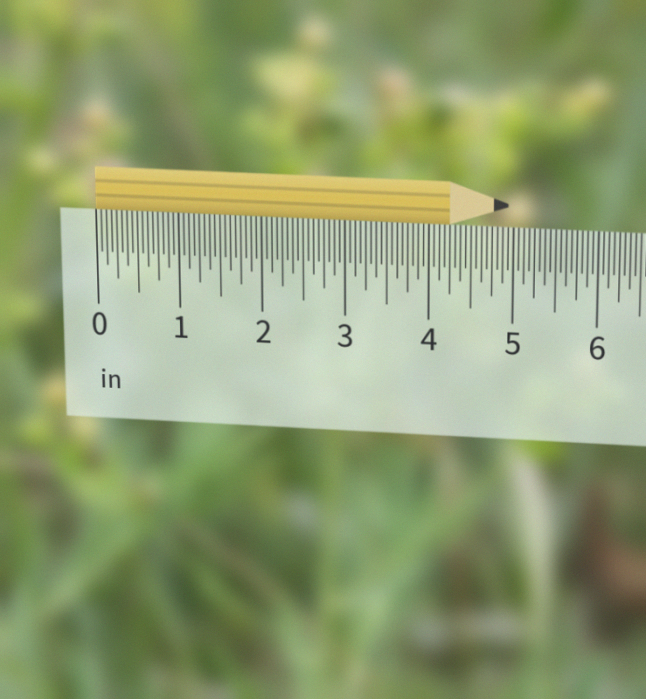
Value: 4.9375,in
